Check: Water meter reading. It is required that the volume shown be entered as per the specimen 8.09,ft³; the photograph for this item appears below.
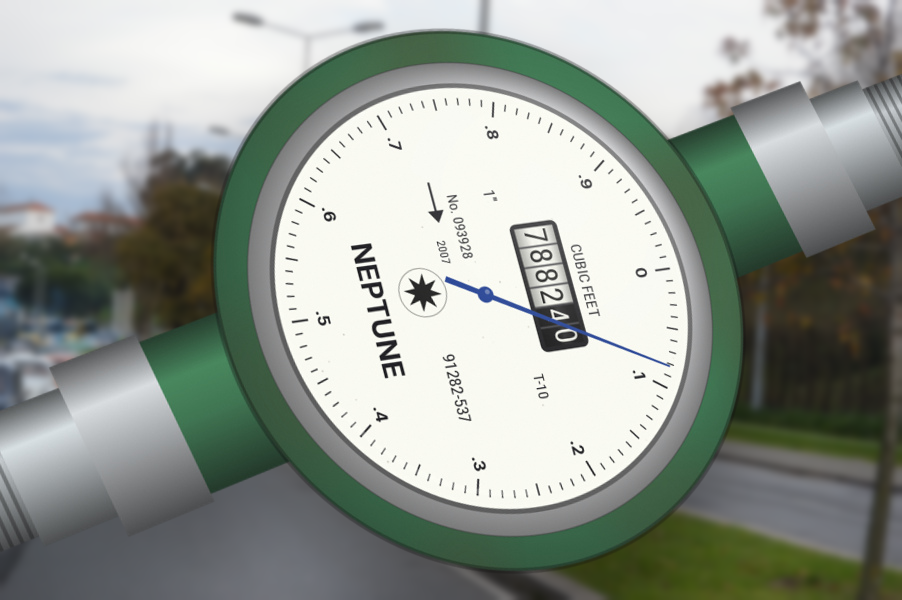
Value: 788240.08,ft³
